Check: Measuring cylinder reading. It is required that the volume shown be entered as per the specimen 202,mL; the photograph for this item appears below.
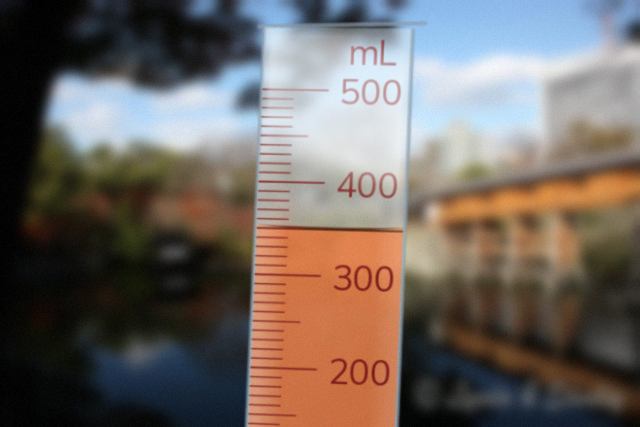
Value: 350,mL
